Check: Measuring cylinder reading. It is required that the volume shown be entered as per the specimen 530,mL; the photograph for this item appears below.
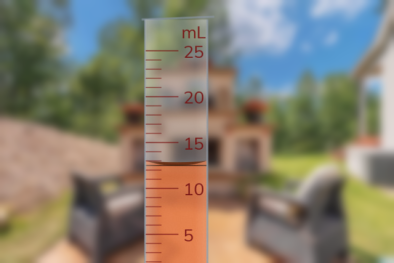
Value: 12.5,mL
